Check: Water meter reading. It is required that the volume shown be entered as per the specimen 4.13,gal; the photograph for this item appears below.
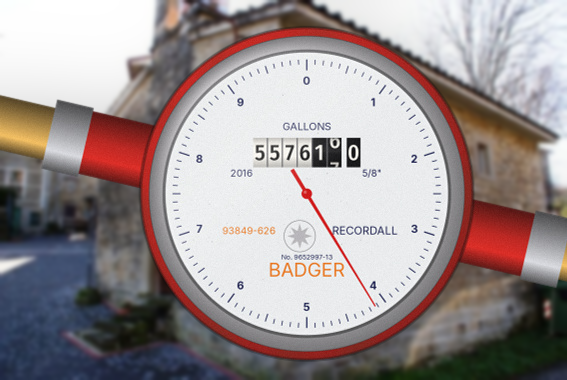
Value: 5576164.1,gal
